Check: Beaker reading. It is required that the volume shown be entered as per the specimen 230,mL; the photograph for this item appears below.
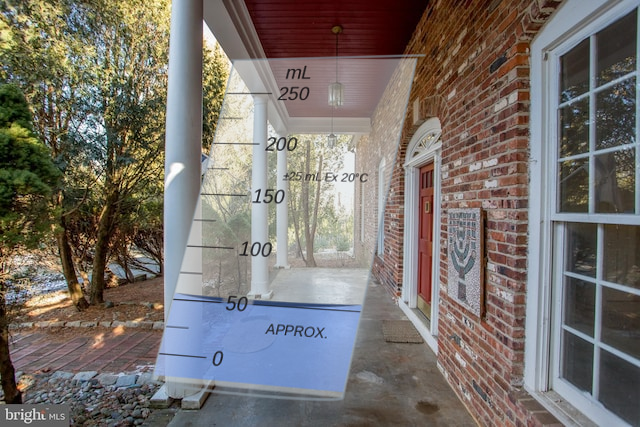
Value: 50,mL
